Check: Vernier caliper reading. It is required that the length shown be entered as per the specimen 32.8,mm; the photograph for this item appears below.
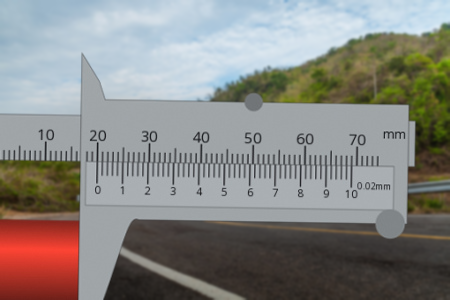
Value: 20.0,mm
